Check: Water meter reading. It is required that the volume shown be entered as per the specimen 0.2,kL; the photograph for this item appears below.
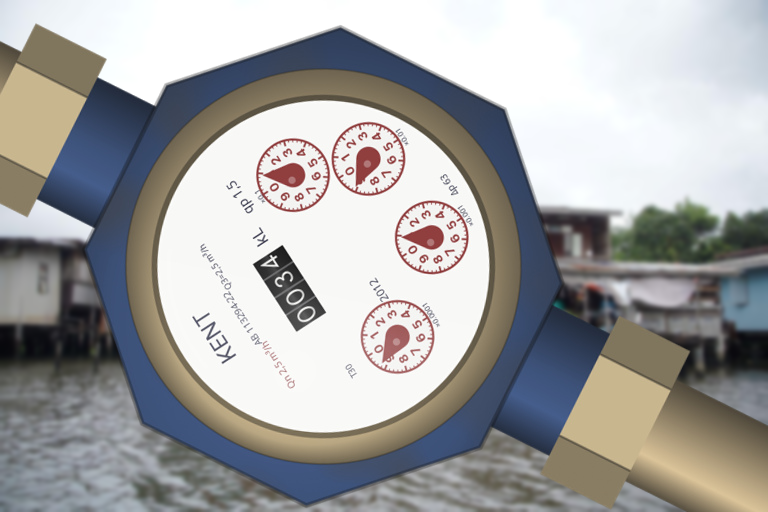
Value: 34.0909,kL
